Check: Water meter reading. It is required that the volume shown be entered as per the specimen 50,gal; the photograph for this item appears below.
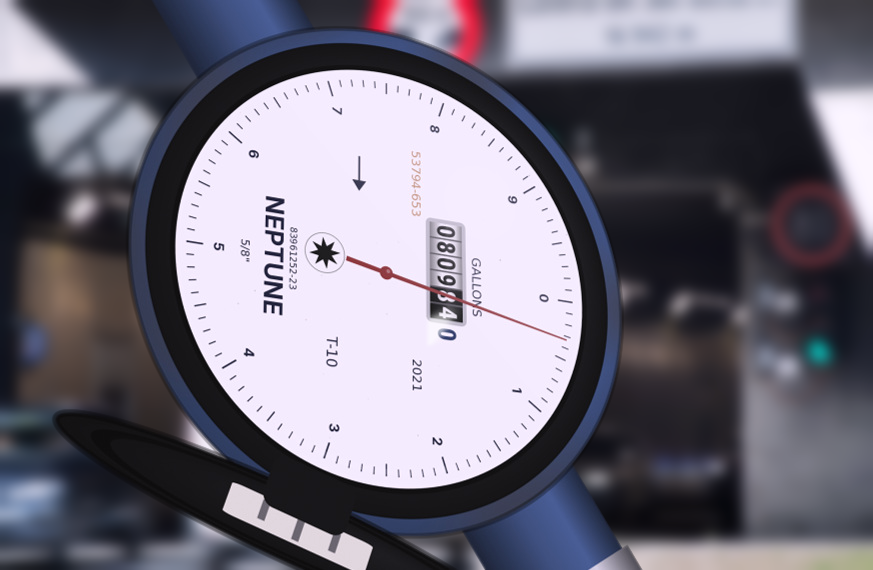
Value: 809840.3,gal
